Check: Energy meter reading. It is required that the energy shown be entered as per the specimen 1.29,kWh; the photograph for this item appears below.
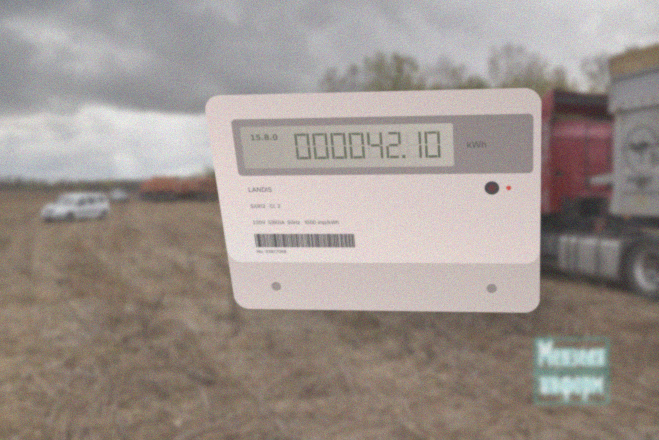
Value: 42.10,kWh
